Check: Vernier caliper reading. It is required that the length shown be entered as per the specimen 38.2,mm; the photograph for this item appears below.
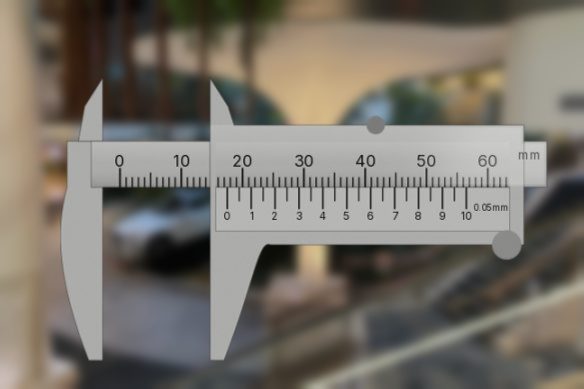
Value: 17.5,mm
